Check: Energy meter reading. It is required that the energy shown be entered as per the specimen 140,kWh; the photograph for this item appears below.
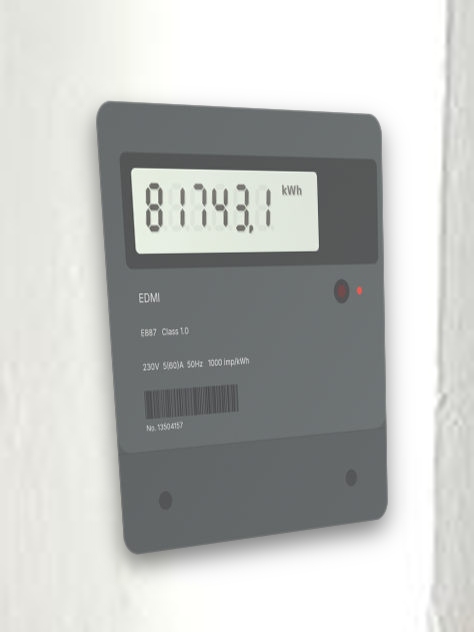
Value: 81743.1,kWh
